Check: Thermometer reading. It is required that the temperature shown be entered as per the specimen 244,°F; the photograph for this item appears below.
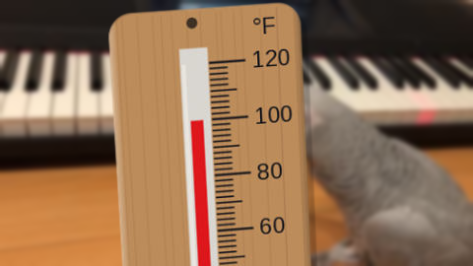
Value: 100,°F
